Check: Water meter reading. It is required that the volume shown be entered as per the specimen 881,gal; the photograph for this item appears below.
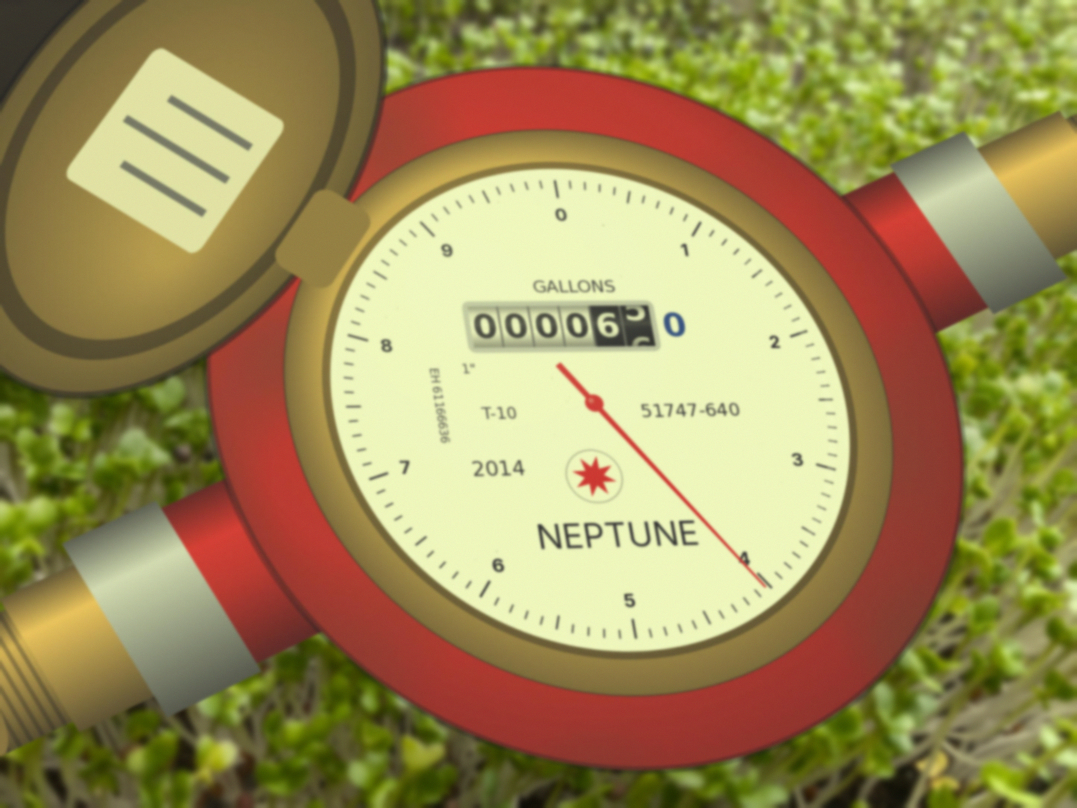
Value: 654.0,gal
